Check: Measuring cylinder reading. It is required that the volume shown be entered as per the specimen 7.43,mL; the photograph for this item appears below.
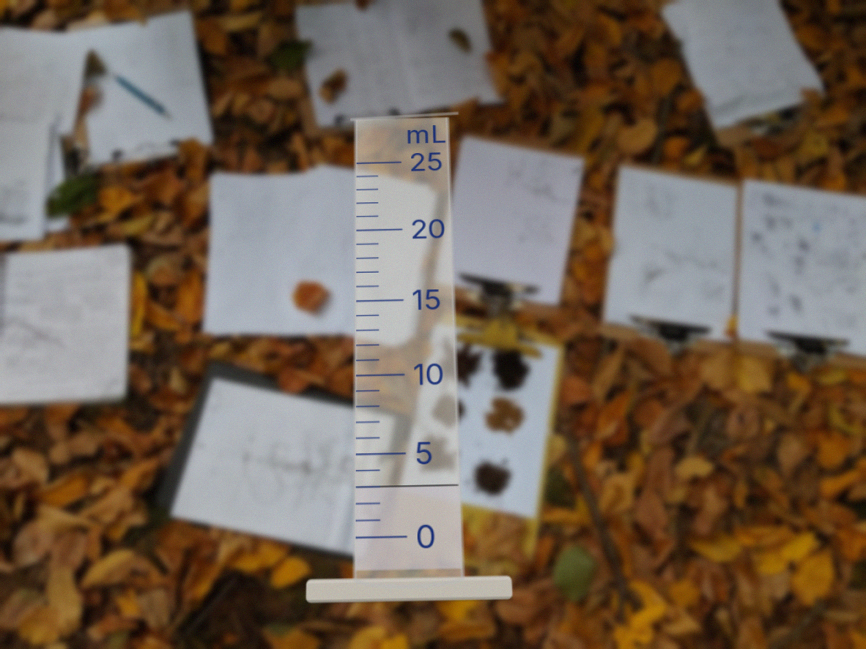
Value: 3,mL
